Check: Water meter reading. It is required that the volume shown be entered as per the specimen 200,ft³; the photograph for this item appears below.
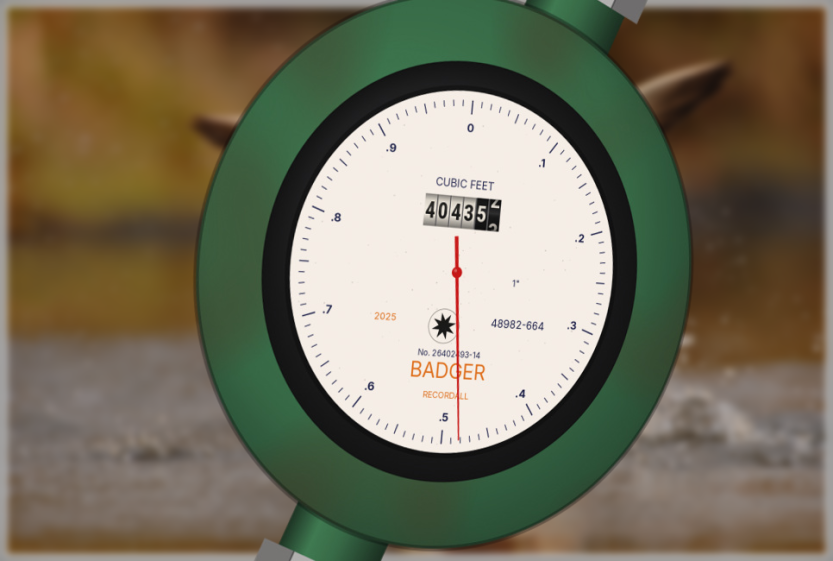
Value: 404352.48,ft³
